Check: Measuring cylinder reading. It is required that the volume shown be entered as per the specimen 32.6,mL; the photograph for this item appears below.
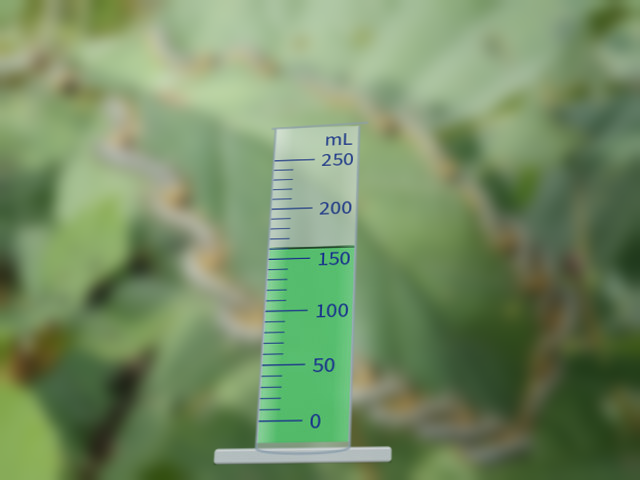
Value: 160,mL
